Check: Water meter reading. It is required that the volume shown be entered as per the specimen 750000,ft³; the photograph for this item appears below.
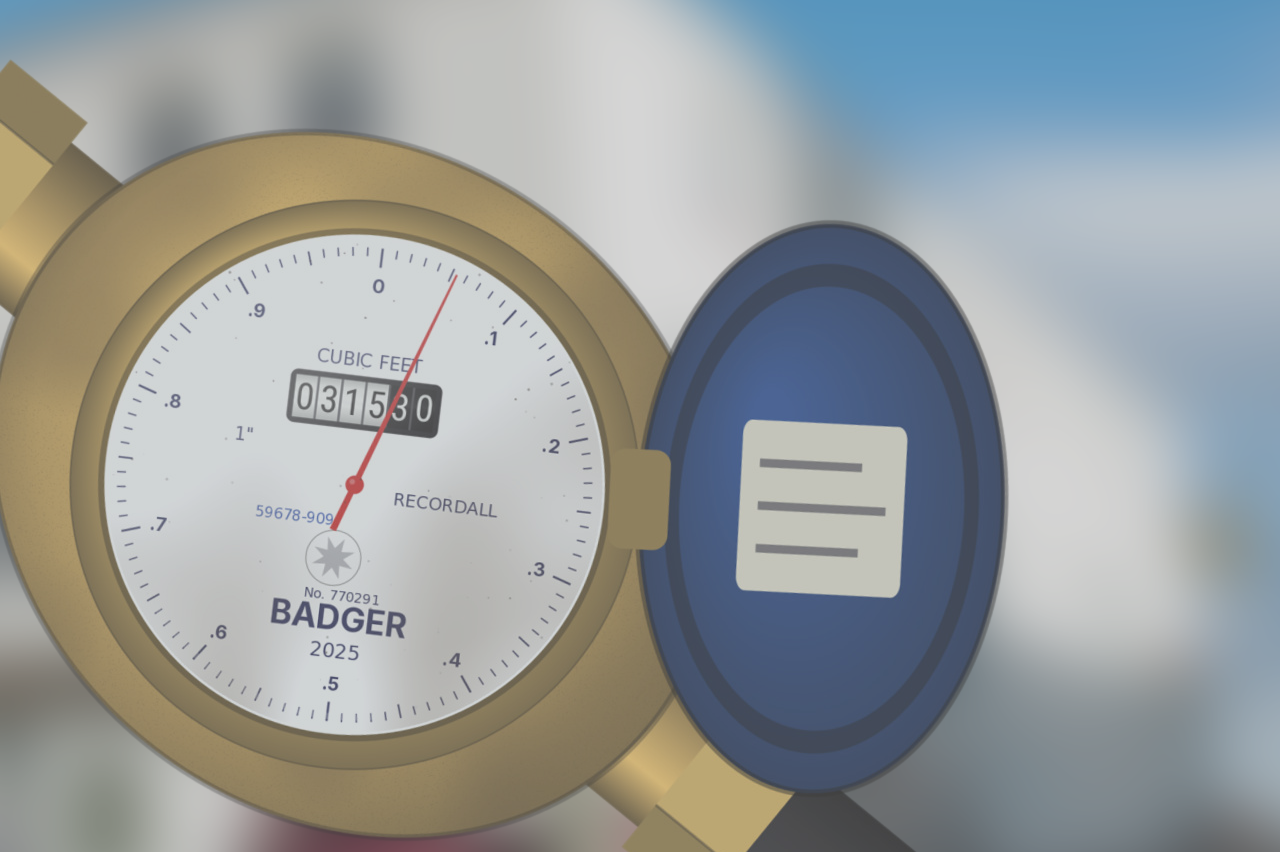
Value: 31530.05,ft³
